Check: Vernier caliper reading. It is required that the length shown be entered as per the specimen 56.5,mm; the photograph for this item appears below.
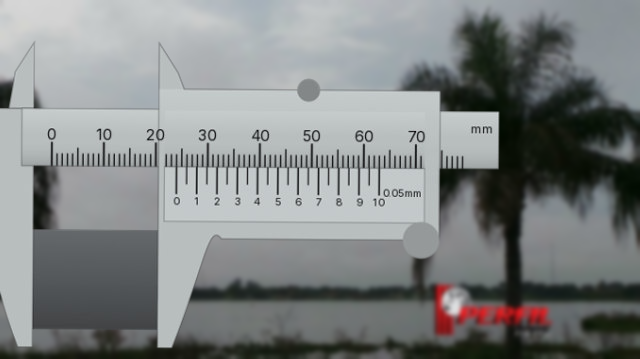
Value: 24.0,mm
